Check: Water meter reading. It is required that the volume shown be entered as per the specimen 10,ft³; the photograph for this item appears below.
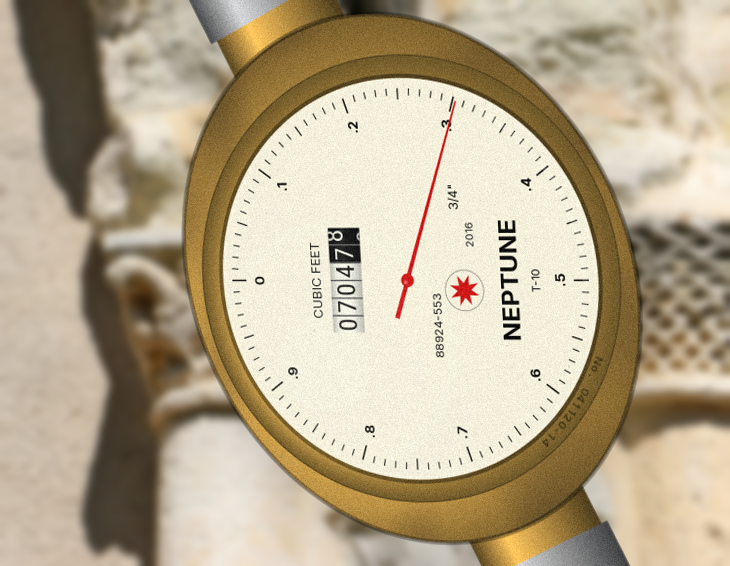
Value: 70478.30,ft³
